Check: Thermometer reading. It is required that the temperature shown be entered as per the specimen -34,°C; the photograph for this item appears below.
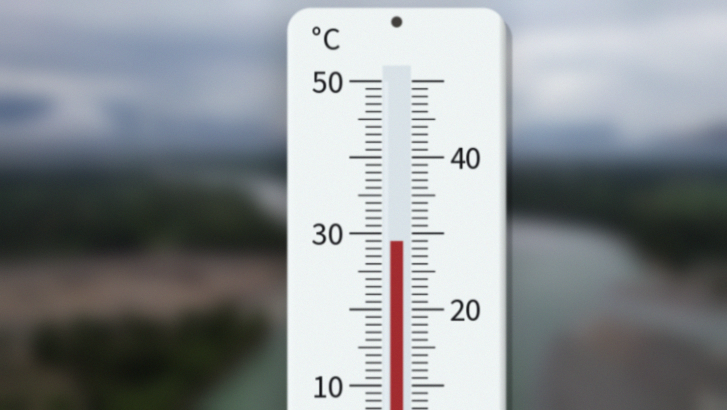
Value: 29,°C
